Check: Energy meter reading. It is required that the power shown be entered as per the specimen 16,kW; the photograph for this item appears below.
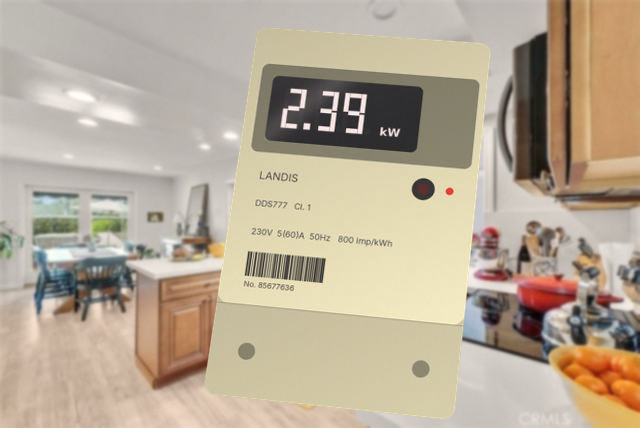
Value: 2.39,kW
